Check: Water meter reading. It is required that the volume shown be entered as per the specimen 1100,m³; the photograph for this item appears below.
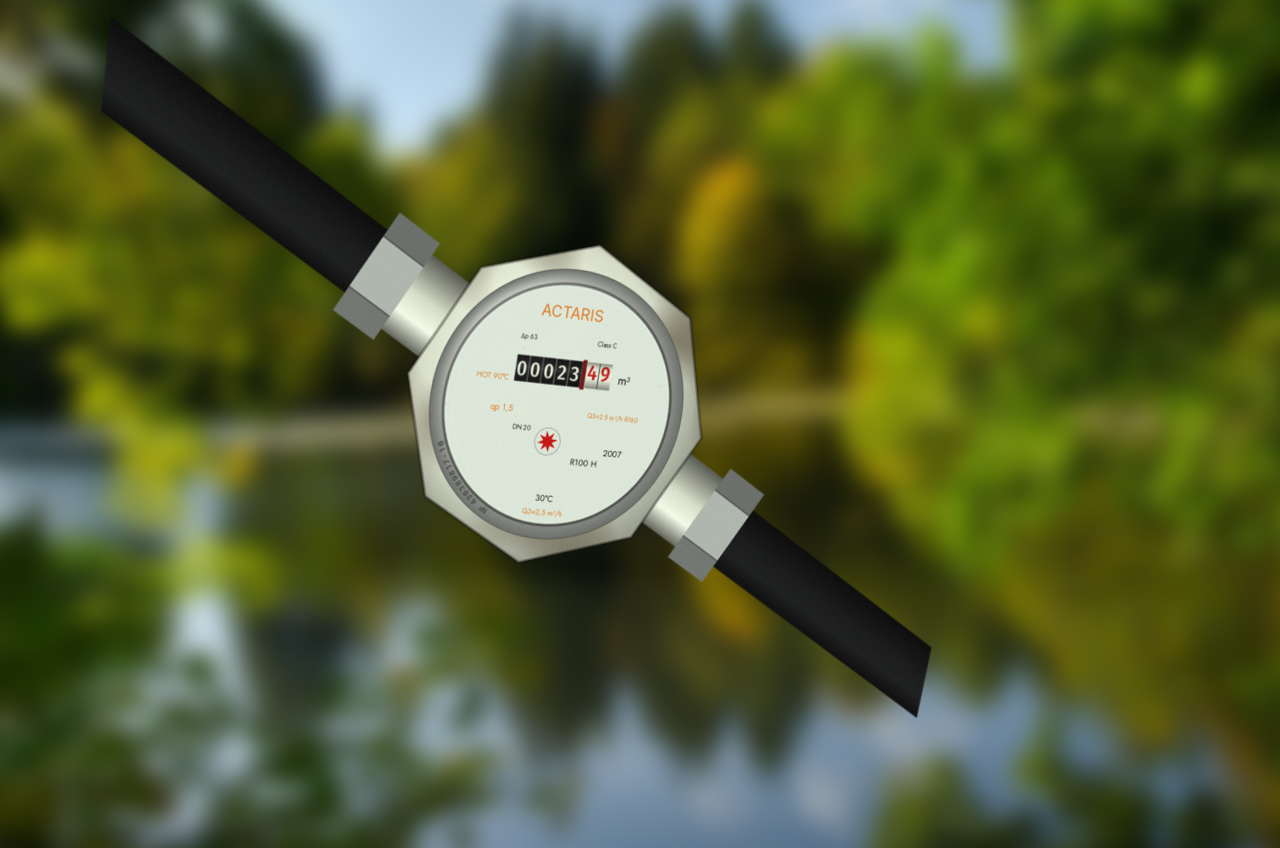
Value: 23.49,m³
